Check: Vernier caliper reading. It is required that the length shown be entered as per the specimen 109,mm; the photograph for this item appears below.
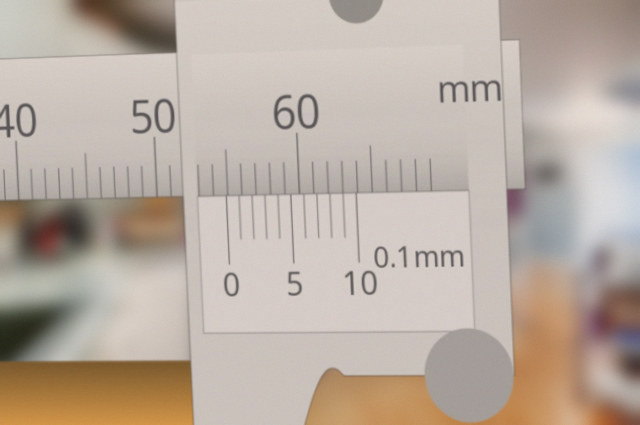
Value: 54.9,mm
